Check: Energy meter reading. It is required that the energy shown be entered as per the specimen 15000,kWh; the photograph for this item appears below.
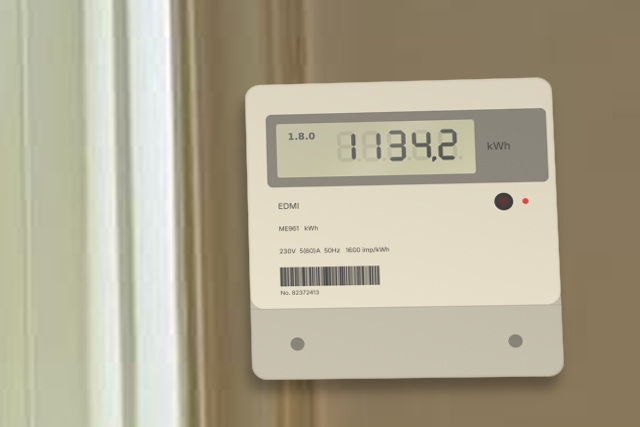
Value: 1134.2,kWh
